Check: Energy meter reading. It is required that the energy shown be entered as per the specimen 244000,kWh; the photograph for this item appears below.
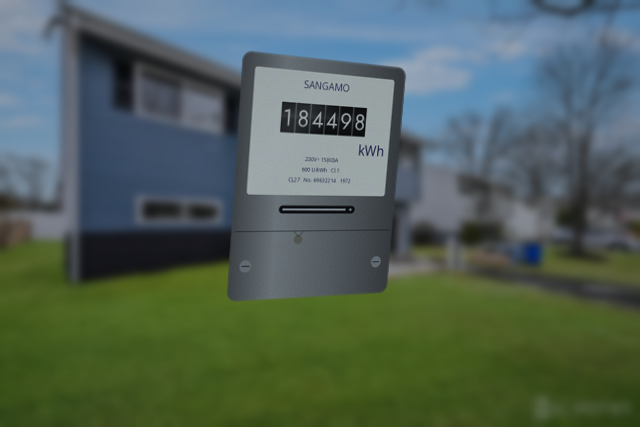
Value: 184498,kWh
